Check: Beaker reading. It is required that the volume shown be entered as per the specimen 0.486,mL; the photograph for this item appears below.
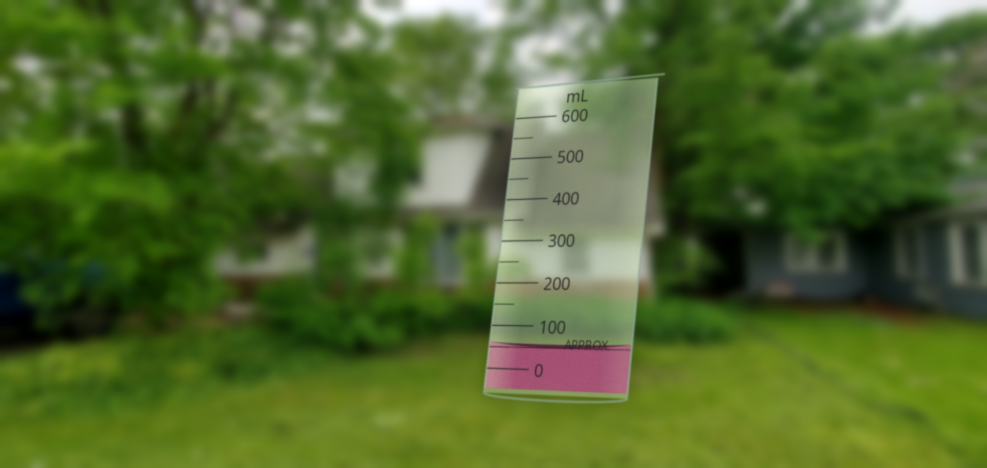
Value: 50,mL
